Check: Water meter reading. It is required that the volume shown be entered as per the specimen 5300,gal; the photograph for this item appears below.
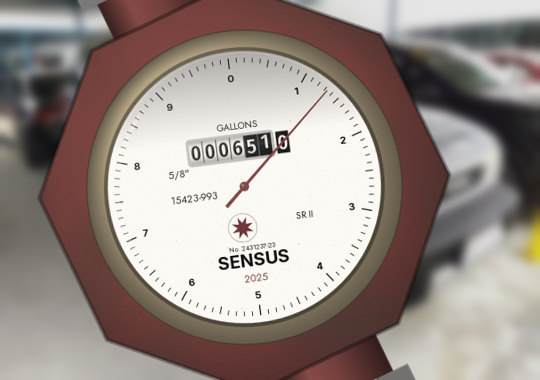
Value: 6511.3,gal
